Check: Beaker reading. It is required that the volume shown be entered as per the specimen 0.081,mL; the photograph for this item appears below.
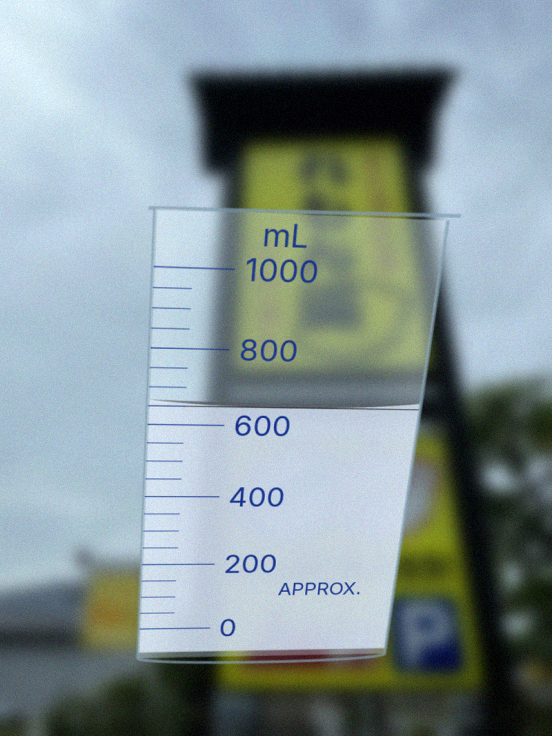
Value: 650,mL
